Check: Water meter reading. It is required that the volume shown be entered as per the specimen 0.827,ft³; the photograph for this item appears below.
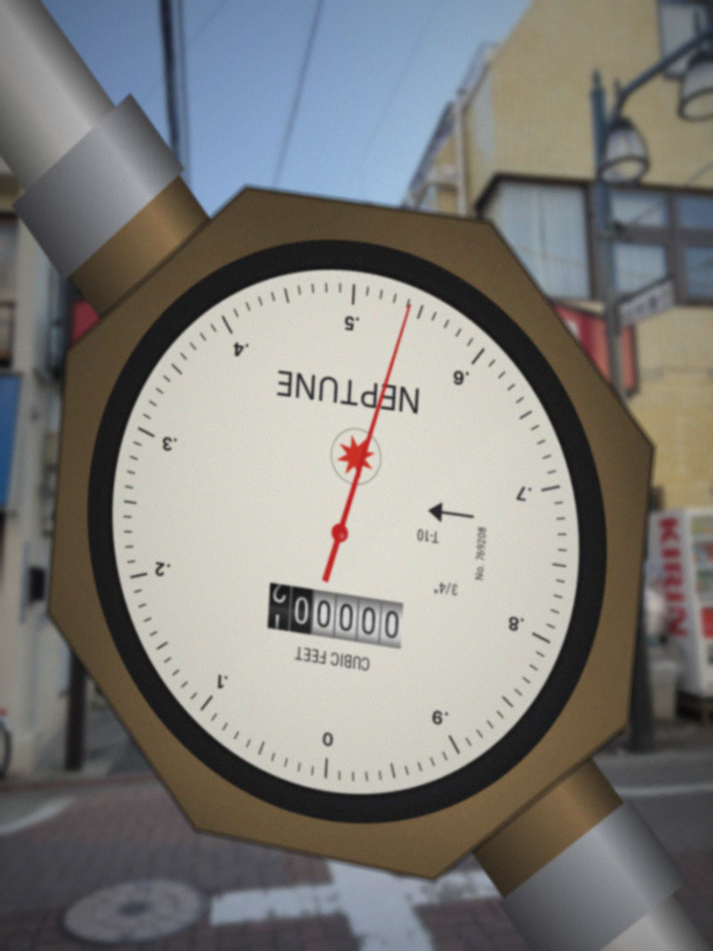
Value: 1.54,ft³
